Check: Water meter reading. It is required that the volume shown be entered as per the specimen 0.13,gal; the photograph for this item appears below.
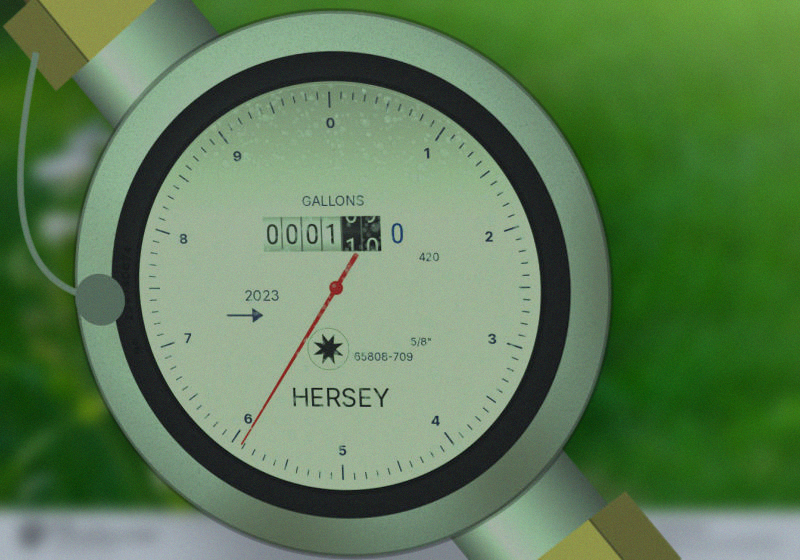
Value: 1095.9,gal
